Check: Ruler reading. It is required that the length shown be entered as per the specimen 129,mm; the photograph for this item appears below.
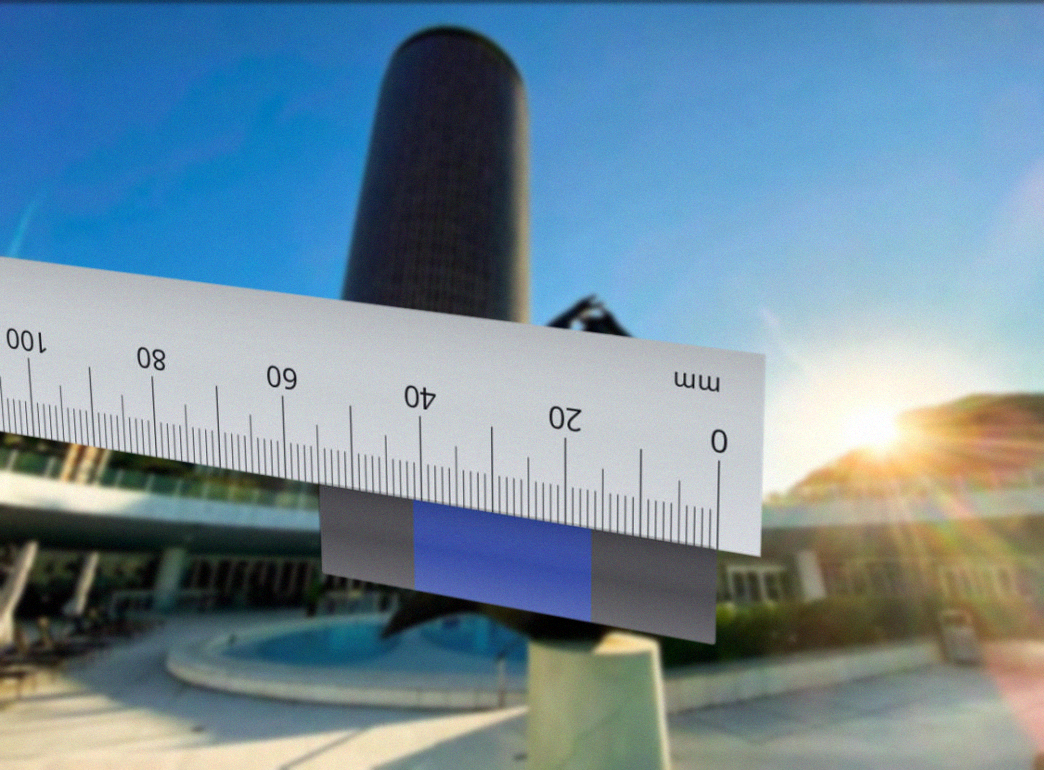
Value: 55,mm
